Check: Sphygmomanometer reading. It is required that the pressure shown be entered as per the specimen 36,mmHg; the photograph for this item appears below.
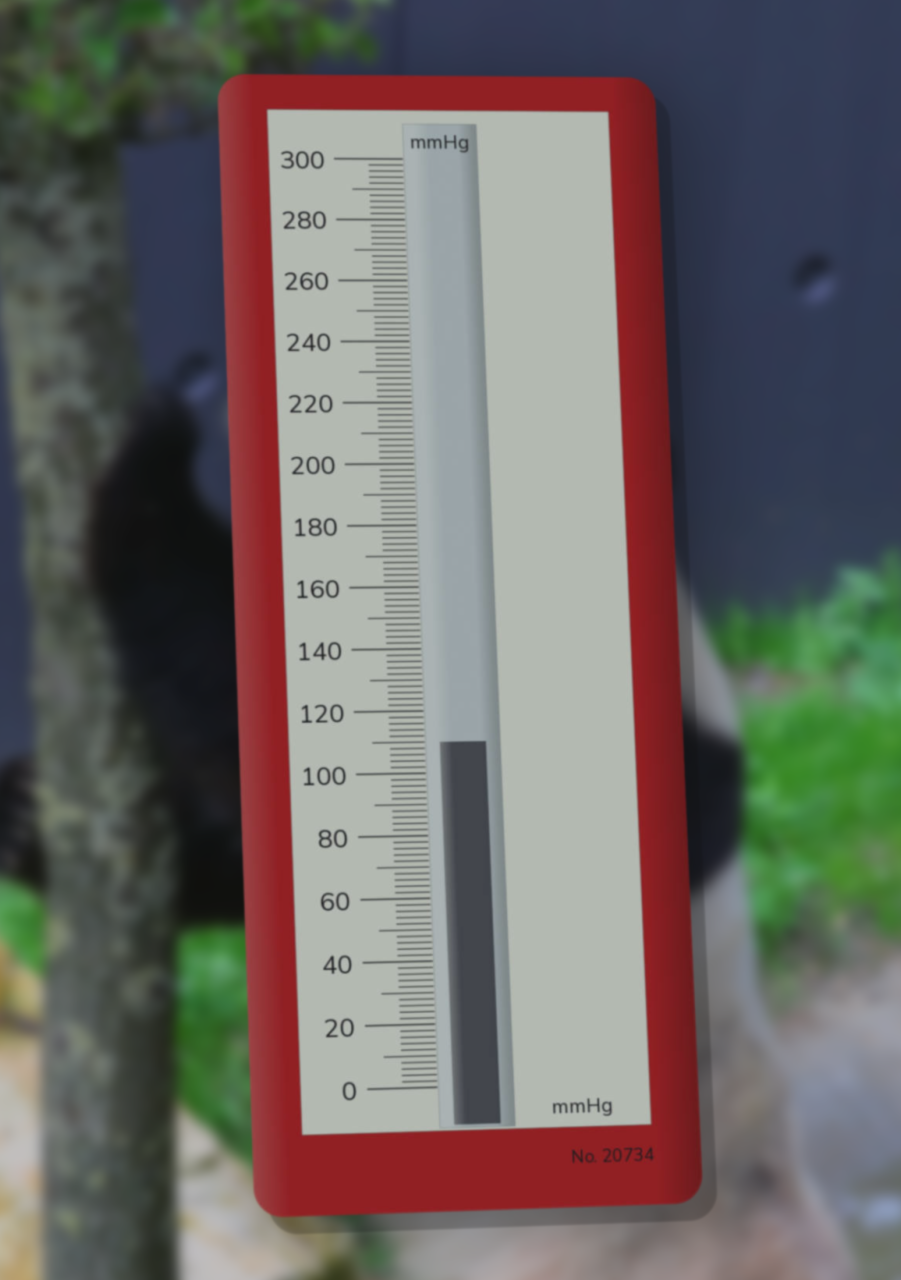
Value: 110,mmHg
